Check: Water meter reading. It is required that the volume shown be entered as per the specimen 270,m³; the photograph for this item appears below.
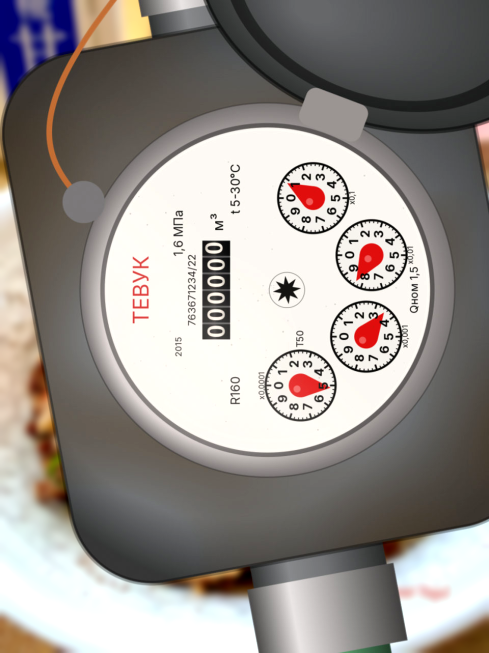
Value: 0.0835,m³
